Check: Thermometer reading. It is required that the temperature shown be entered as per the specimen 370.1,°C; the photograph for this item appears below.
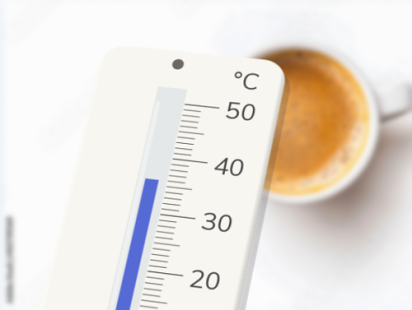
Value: 36,°C
